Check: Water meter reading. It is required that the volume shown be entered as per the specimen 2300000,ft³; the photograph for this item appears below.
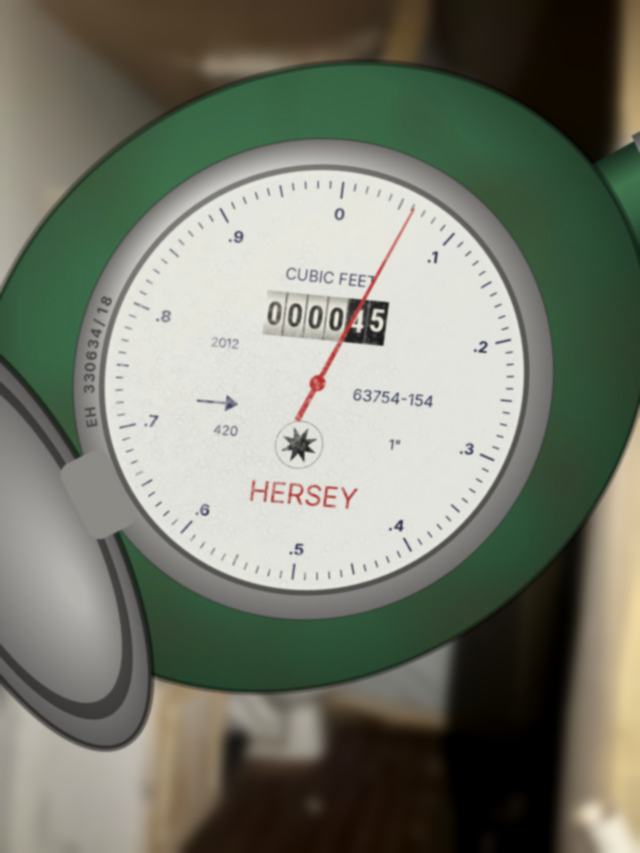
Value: 45.06,ft³
